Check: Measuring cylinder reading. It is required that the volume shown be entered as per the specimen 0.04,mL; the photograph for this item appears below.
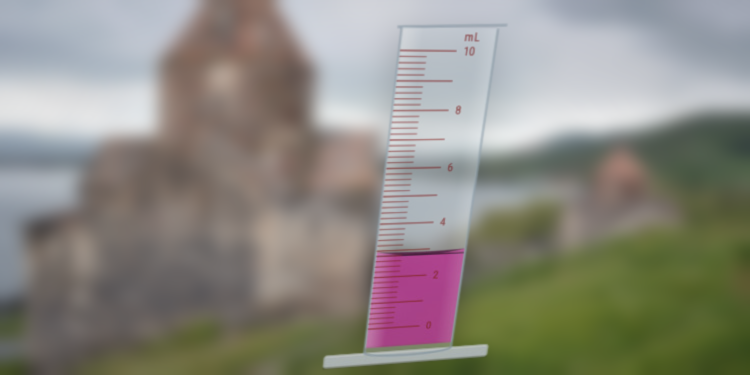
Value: 2.8,mL
